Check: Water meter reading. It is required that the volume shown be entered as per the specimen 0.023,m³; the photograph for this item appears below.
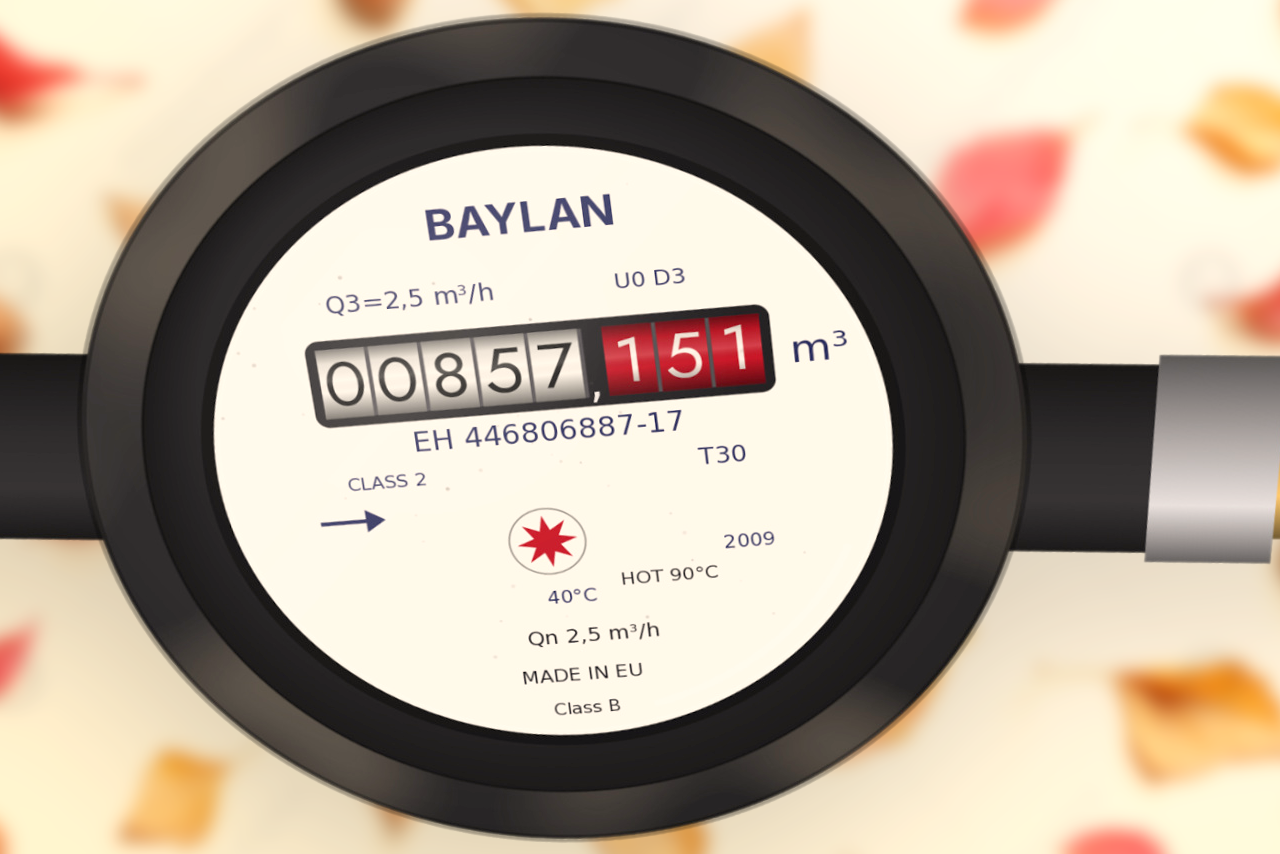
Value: 857.151,m³
